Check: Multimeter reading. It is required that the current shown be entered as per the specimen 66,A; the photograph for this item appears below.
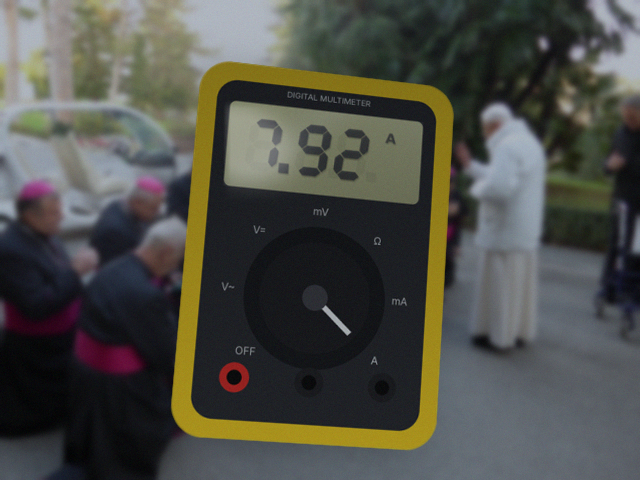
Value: 7.92,A
